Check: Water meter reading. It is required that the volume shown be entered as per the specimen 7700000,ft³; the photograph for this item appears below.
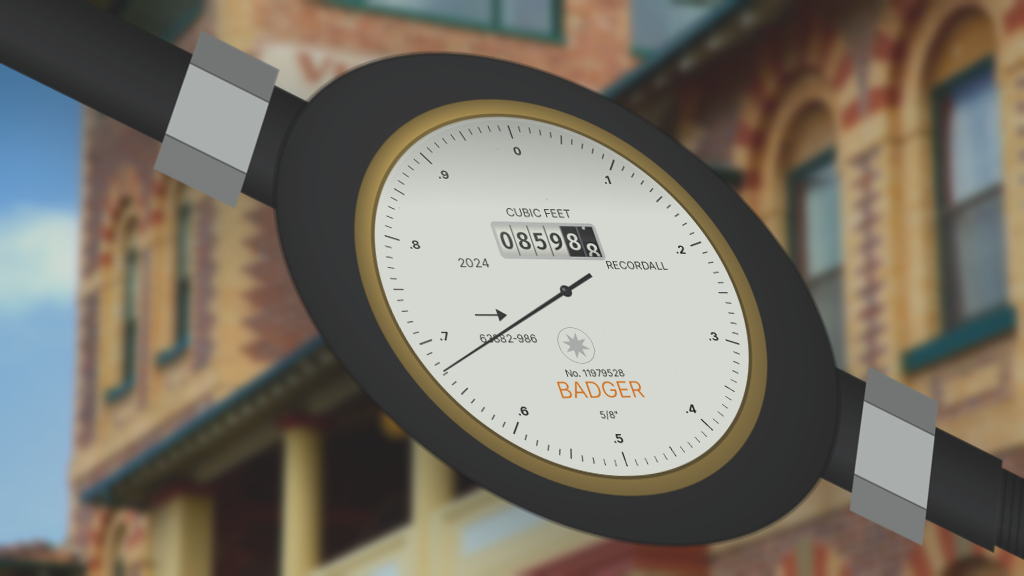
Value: 85987.67,ft³
